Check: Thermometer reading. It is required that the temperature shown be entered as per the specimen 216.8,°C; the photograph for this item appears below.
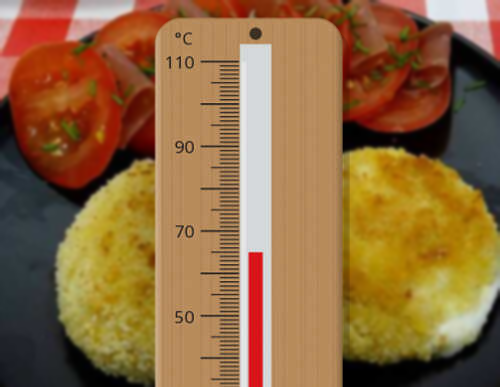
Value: 65,°C
